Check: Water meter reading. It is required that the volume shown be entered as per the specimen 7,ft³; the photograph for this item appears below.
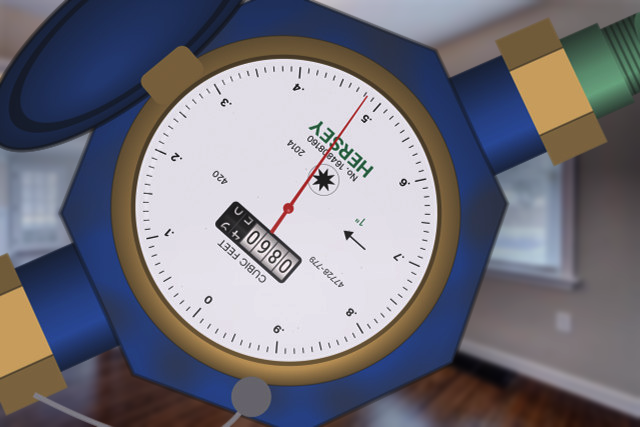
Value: 86049.48,ft³
